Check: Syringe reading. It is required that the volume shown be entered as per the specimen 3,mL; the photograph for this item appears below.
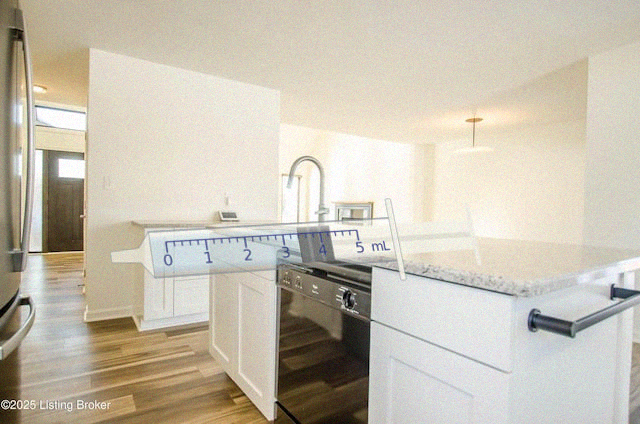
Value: 3.4,mL
